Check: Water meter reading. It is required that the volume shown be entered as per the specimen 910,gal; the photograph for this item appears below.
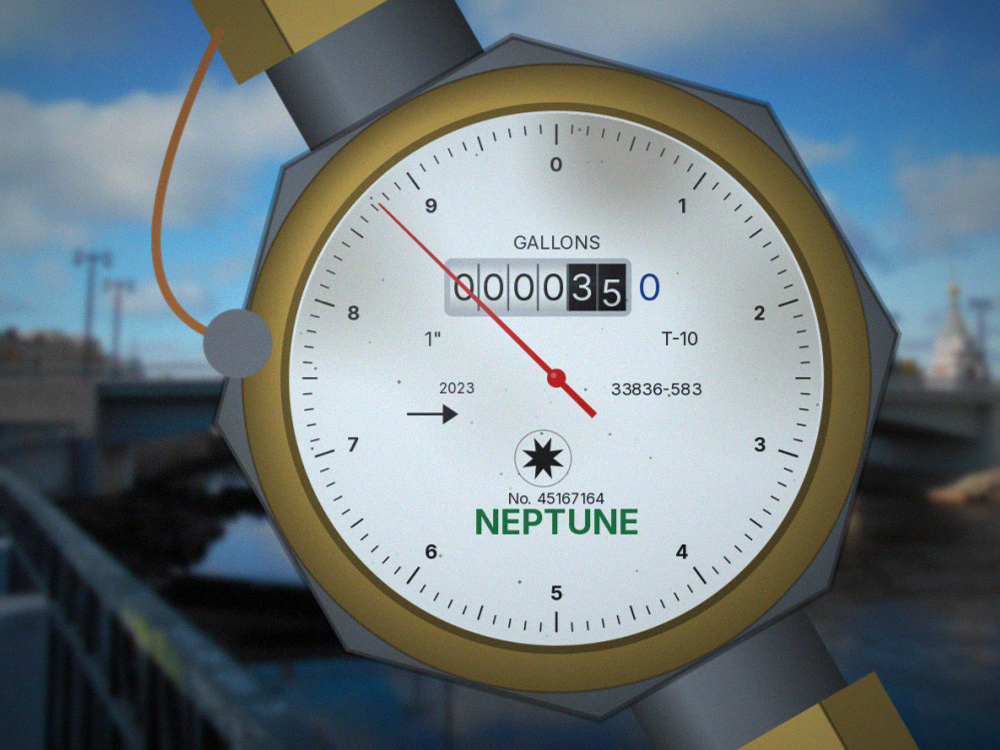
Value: 348.7,gal
